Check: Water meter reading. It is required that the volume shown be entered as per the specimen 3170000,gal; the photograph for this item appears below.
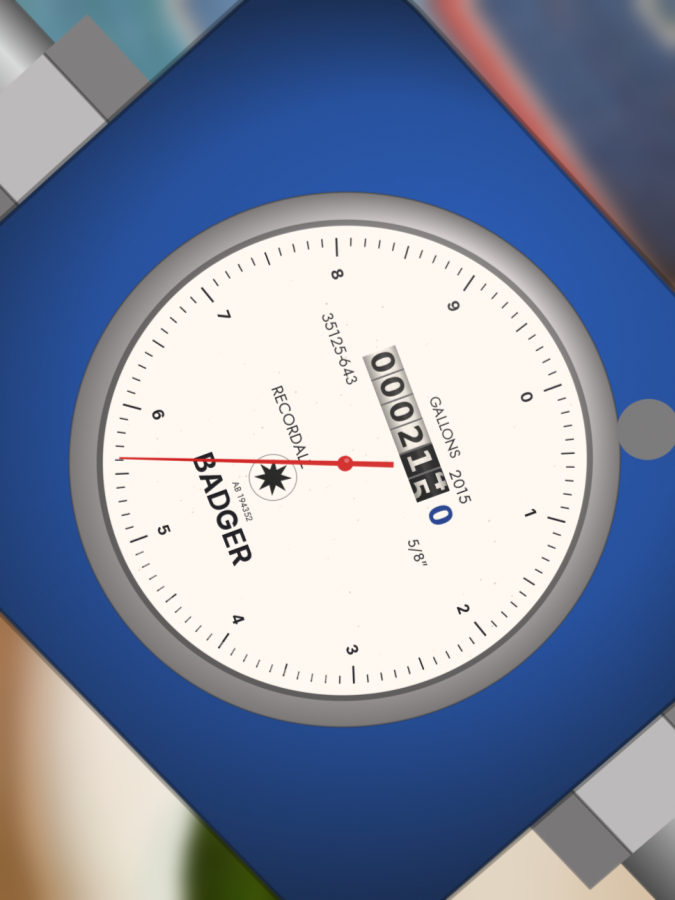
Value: 2145.6,gal
